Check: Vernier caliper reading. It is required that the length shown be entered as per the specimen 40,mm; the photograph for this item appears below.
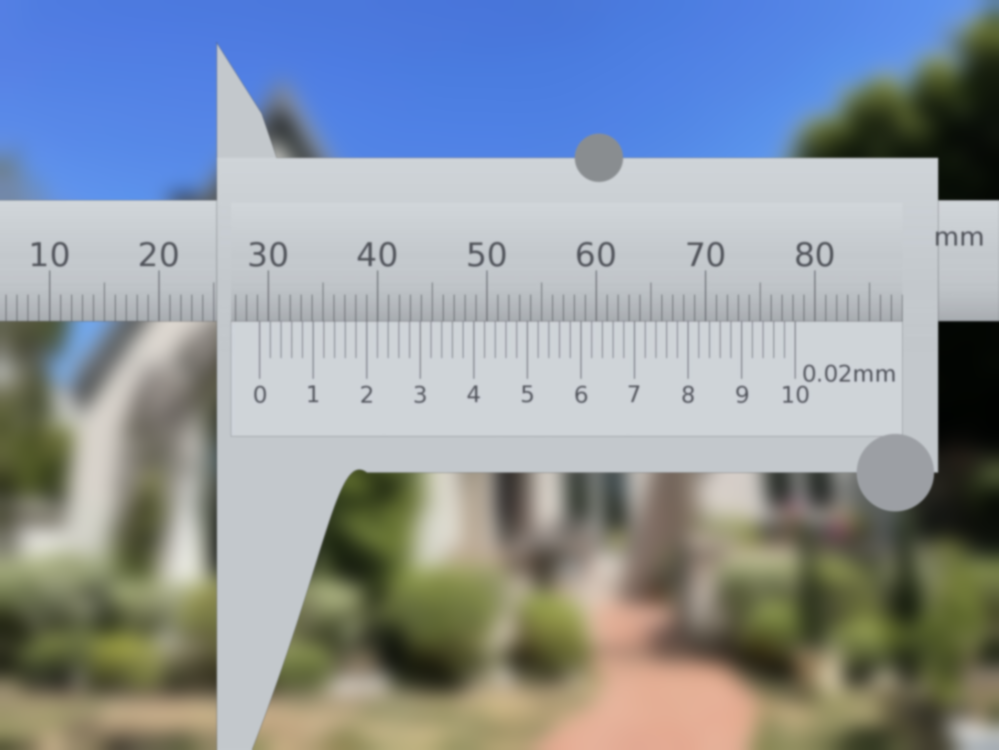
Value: 29.2,mm
